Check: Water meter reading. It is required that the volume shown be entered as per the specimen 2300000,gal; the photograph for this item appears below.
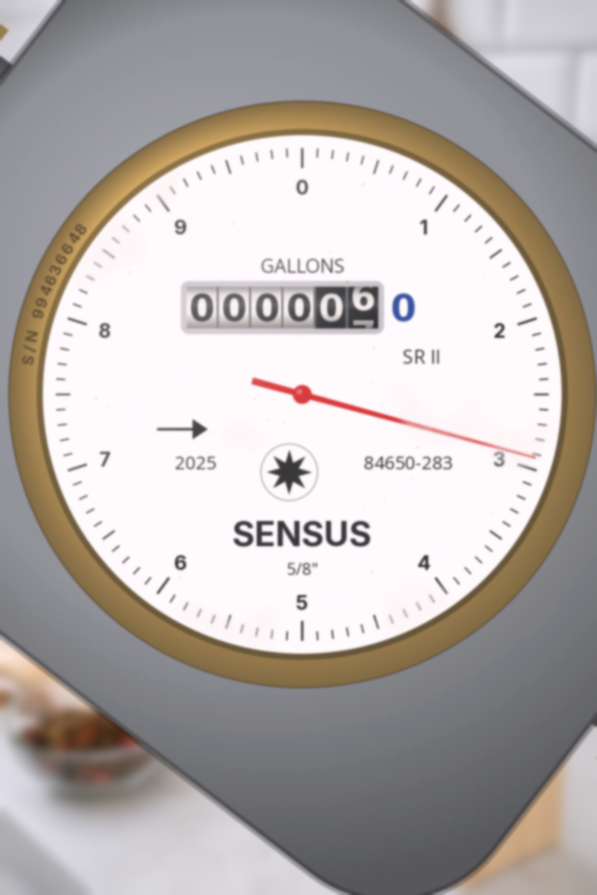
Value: 62.9,gal
